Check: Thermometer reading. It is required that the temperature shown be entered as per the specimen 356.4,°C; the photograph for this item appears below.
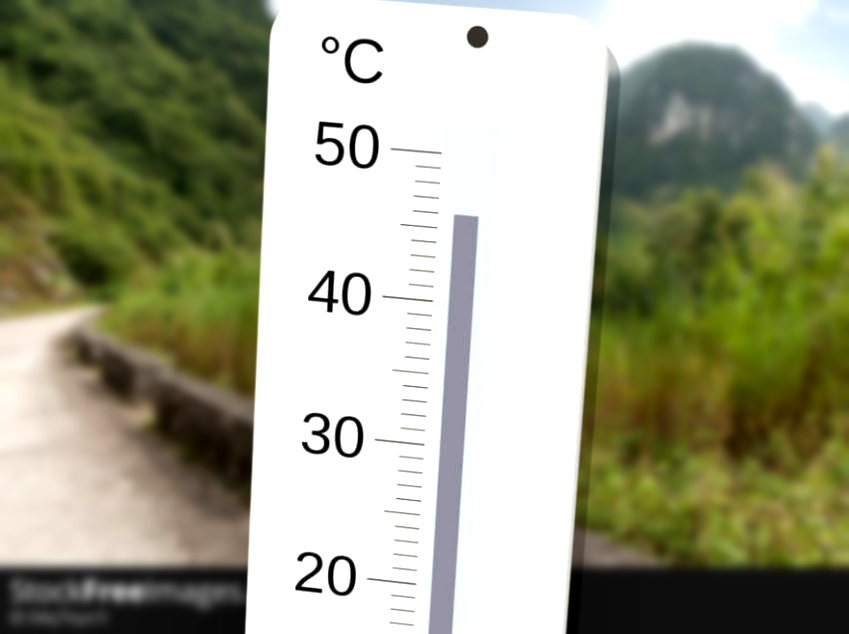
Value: 46,°C
